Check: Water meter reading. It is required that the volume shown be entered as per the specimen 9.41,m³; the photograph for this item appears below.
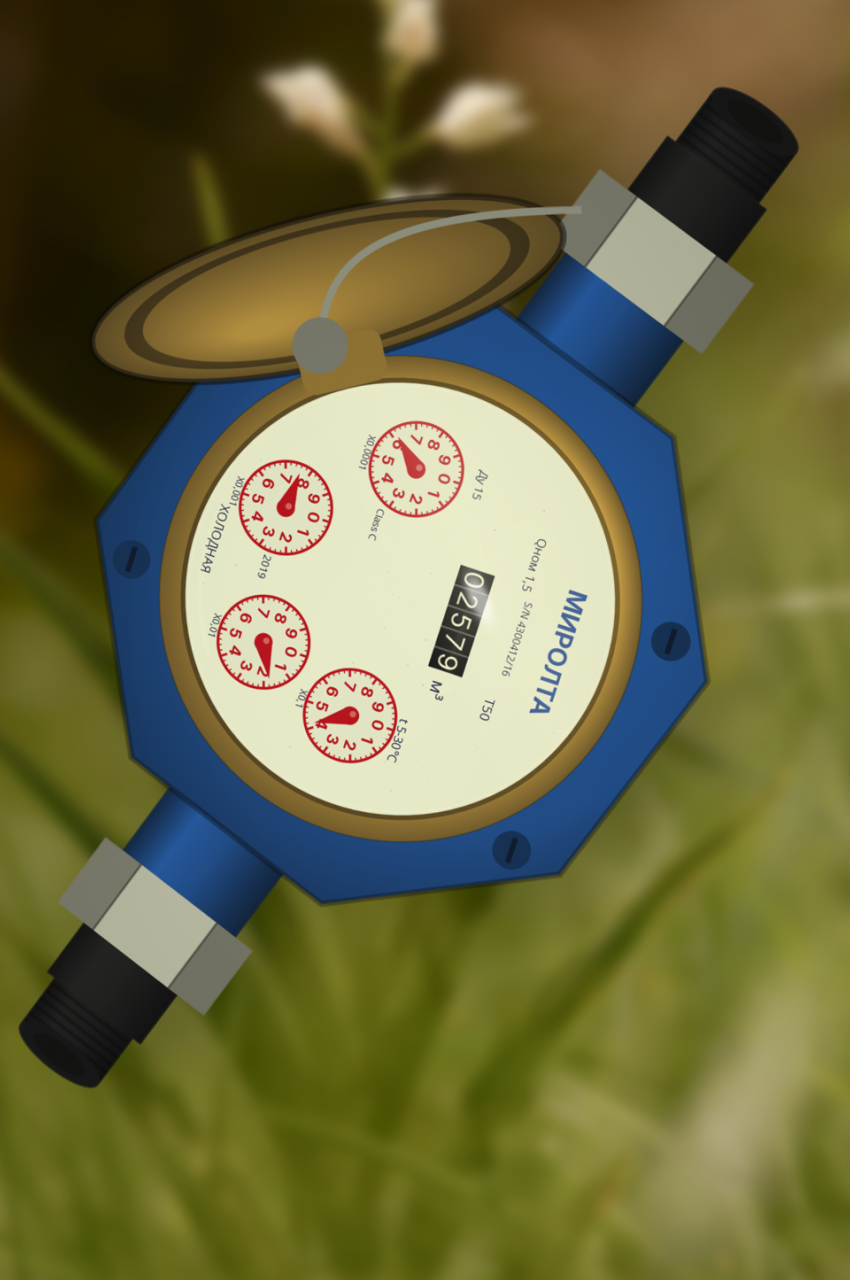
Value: 2579.4176,m³
